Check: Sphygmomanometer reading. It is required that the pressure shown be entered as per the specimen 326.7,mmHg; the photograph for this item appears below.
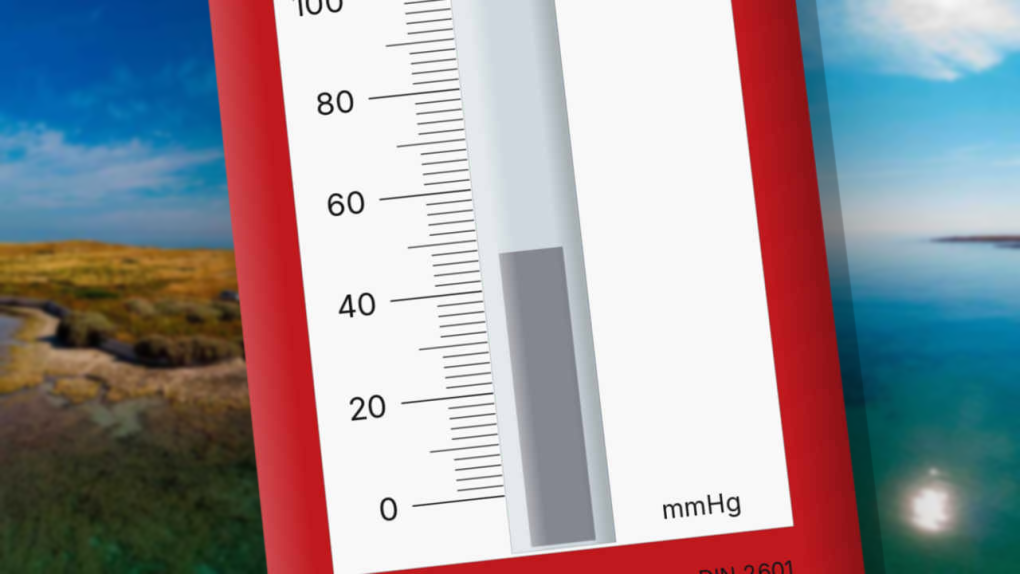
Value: 47,mmHg
